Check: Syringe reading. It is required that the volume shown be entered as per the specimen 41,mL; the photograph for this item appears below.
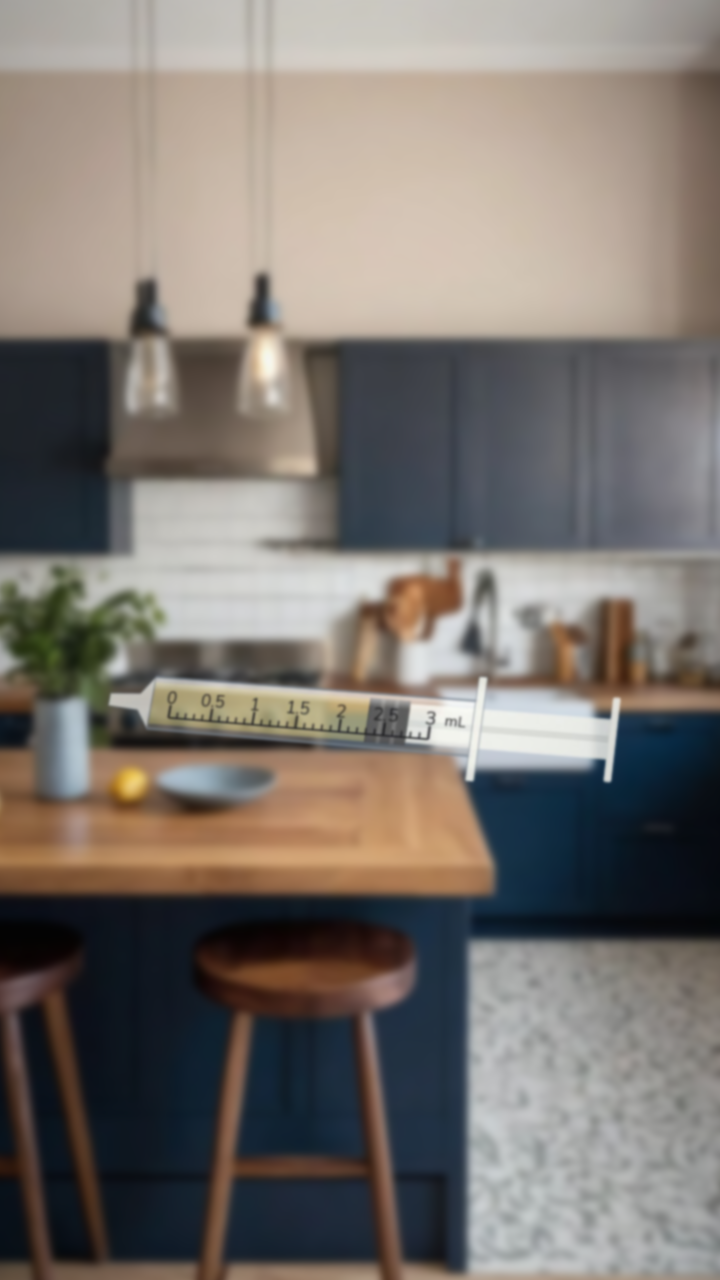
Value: 2.3,mL
